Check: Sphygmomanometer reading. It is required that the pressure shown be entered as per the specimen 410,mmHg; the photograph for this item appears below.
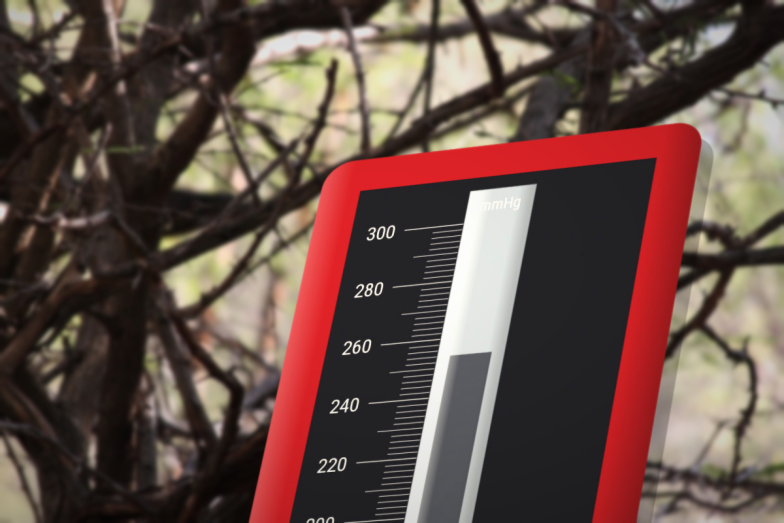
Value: 254,mmHg
